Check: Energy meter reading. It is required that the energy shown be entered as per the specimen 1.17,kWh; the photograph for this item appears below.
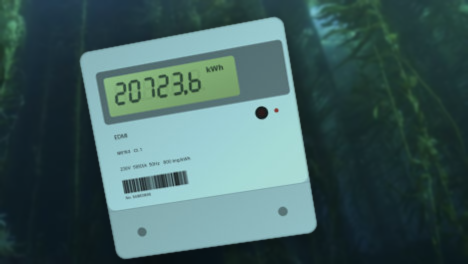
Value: 20723.6,kWh
